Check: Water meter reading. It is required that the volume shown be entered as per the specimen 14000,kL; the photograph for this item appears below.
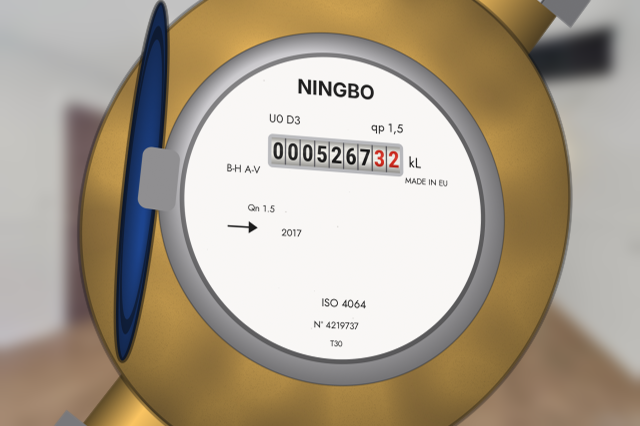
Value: 5267.32,kL
